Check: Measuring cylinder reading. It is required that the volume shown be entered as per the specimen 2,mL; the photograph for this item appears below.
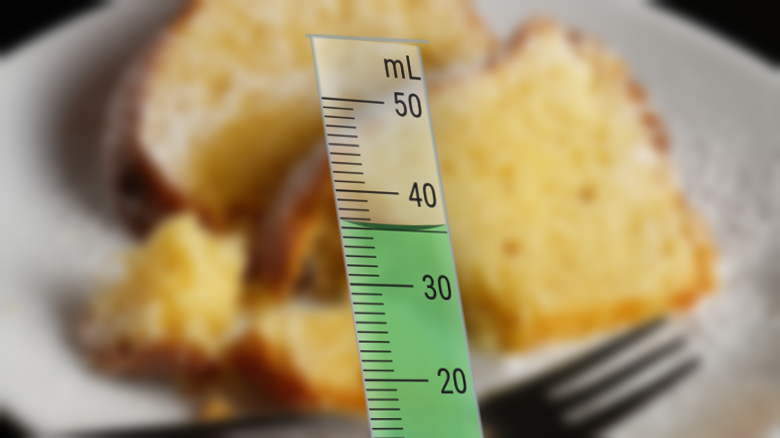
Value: 36,mL
